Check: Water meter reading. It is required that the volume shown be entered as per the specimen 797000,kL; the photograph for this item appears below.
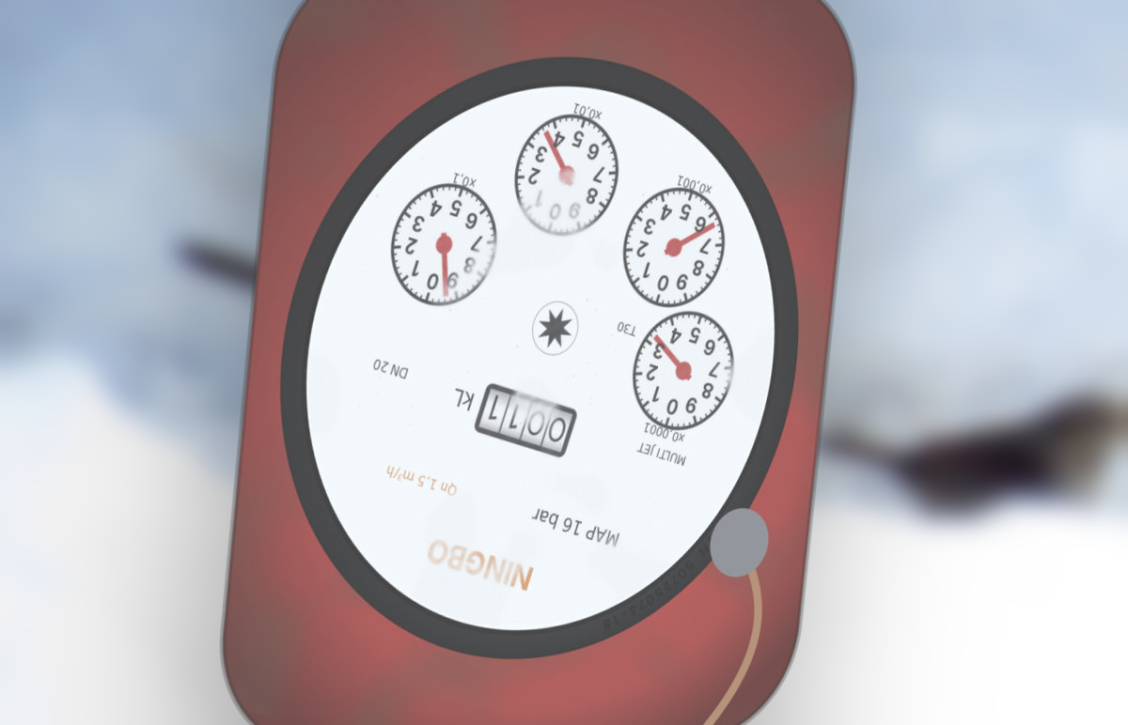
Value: 10.9363,kL
